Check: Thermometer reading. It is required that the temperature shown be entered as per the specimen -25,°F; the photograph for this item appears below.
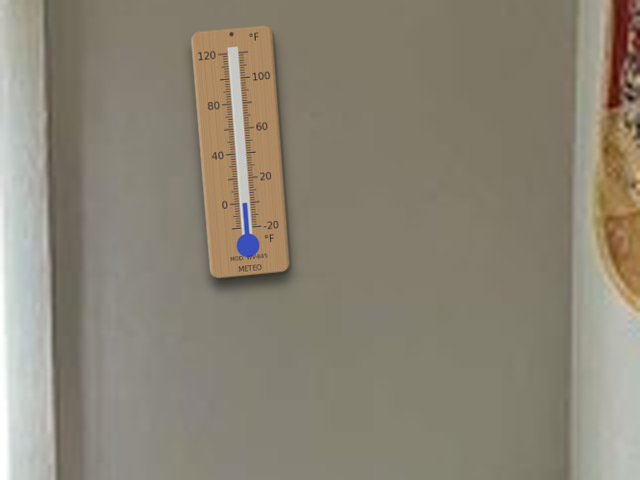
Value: 0,°F
